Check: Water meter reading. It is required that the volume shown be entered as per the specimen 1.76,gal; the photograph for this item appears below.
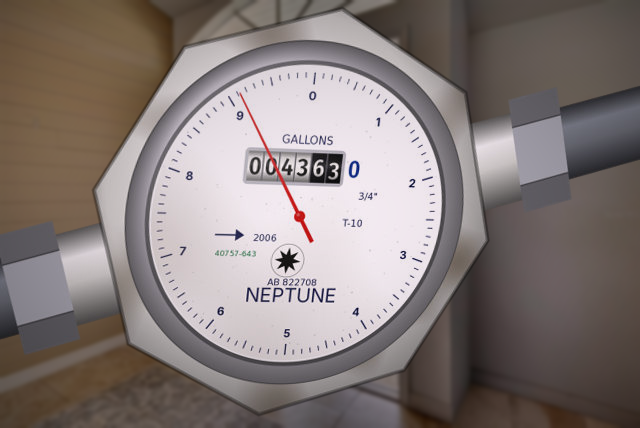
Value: 43629.1,gal
